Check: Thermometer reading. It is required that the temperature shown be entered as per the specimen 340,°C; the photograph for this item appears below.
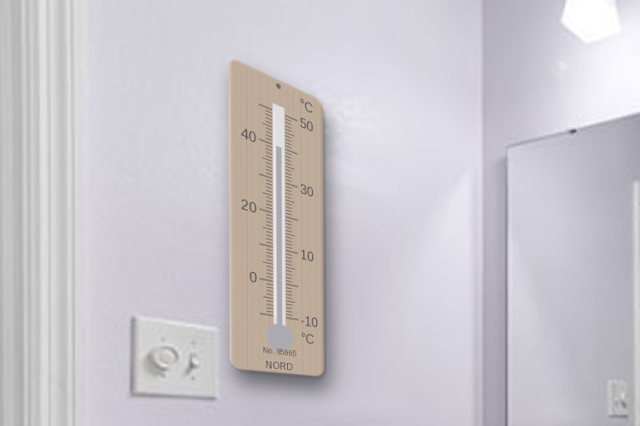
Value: 40,°C
